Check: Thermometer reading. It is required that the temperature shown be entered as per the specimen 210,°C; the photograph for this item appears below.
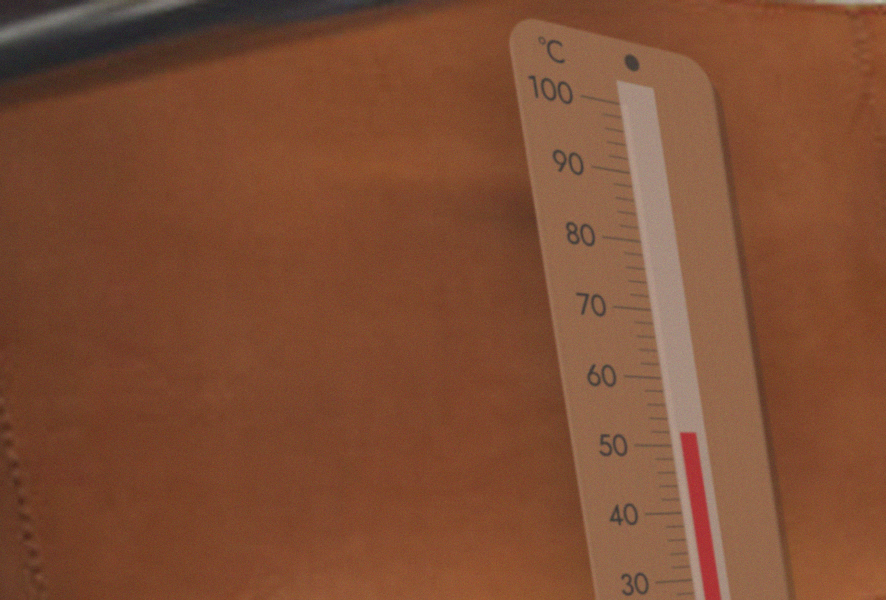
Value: 52,°C
